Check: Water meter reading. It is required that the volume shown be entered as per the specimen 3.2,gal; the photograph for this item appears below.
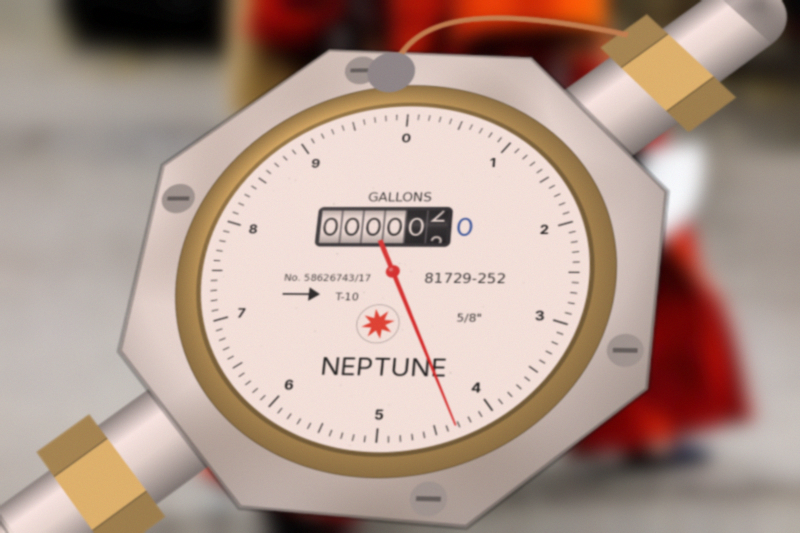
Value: 24.3,gal
